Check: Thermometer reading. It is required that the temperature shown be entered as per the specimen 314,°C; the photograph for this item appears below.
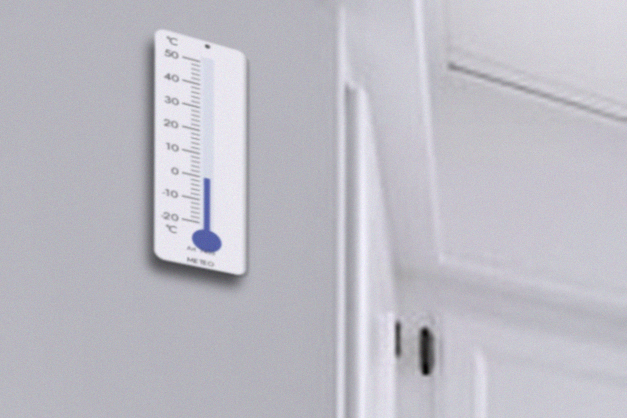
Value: 0,°C
